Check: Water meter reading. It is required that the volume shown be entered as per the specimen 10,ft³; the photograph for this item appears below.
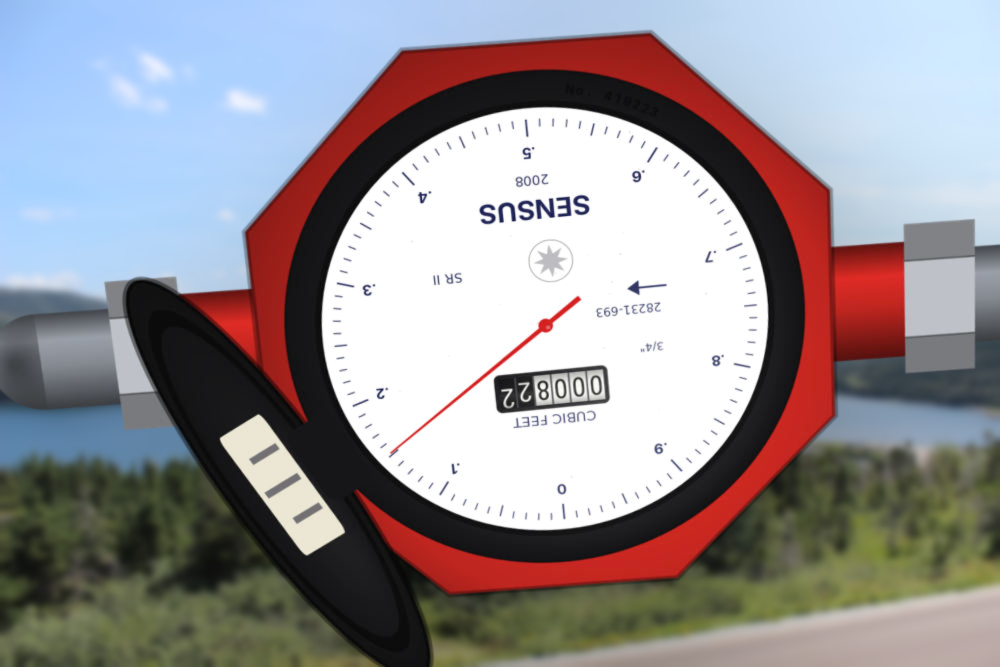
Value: 822.15,ft³
